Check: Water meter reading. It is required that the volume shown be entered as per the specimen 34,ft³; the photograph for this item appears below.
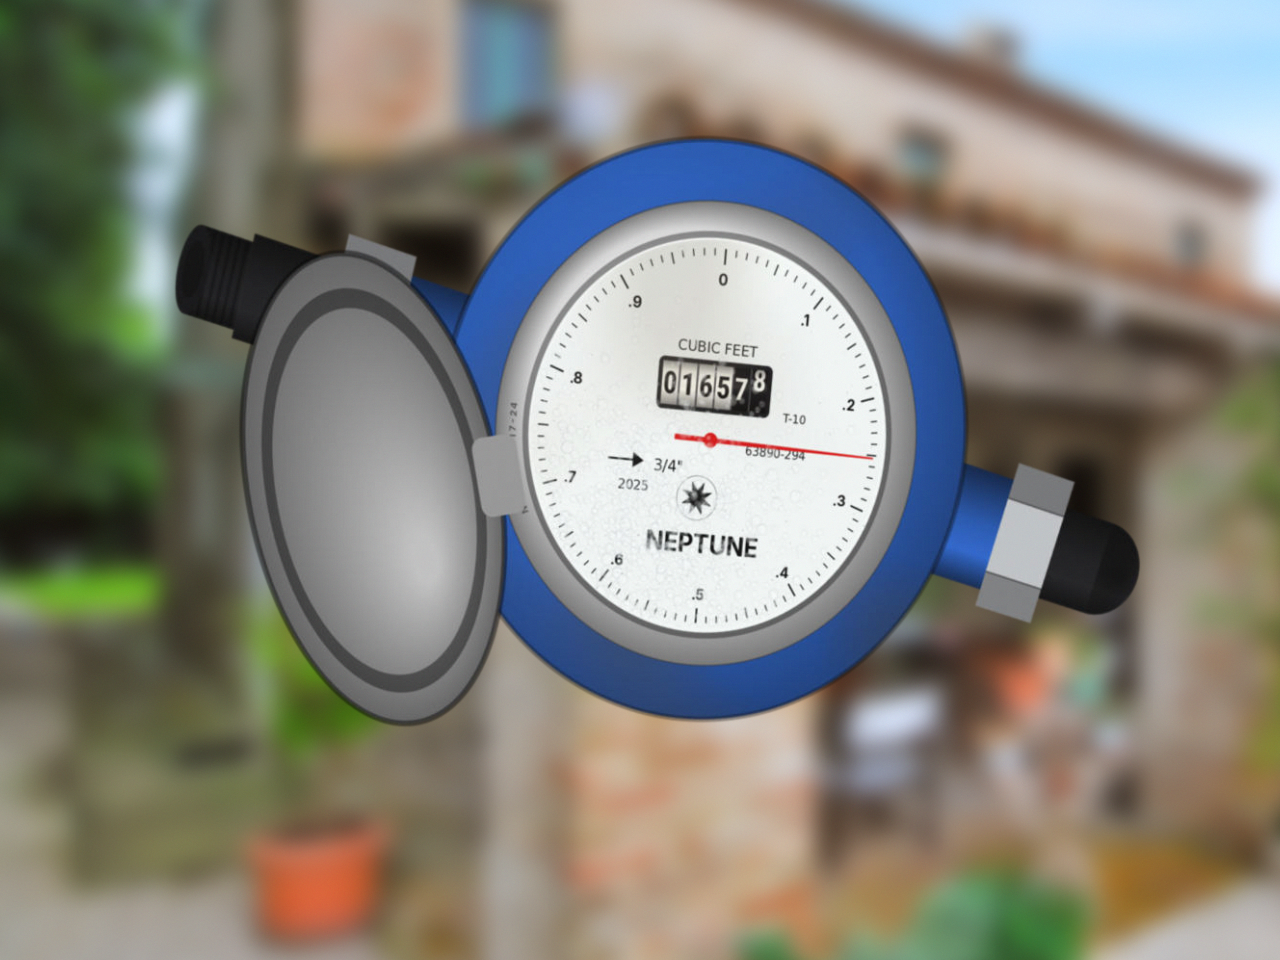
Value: 16578.25,ft³
